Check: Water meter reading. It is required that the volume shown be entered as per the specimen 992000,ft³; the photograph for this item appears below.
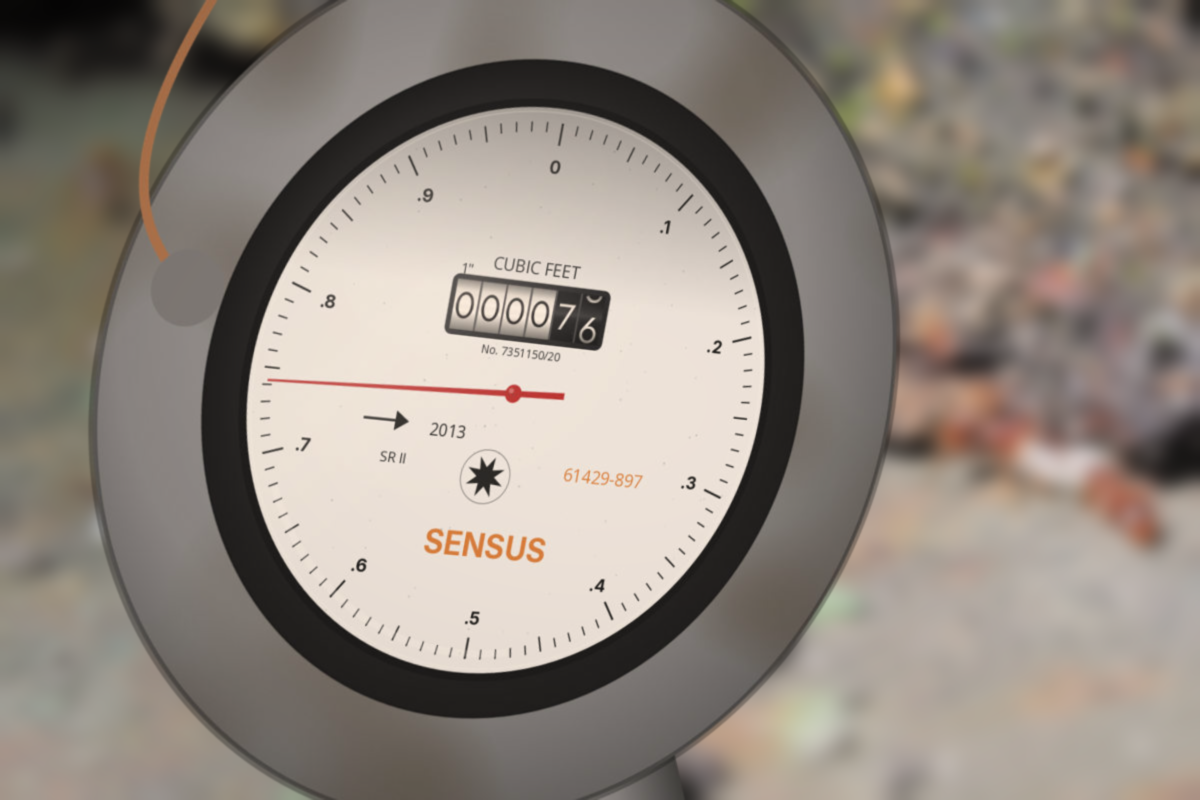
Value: 75.74,ft³
